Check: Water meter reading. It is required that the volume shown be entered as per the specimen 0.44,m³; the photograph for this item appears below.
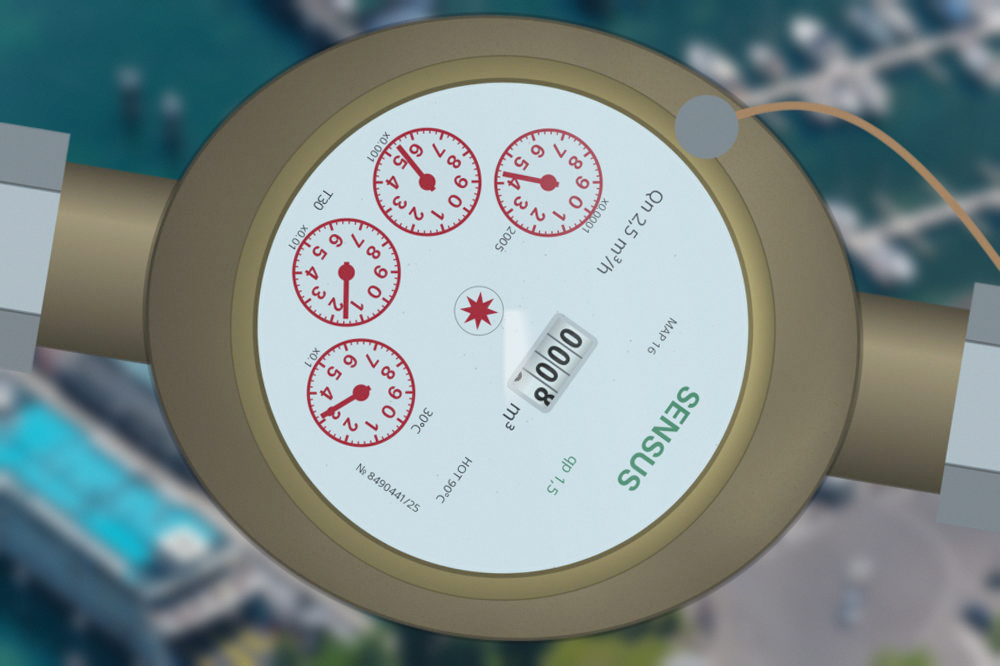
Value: 8.3154,m³
